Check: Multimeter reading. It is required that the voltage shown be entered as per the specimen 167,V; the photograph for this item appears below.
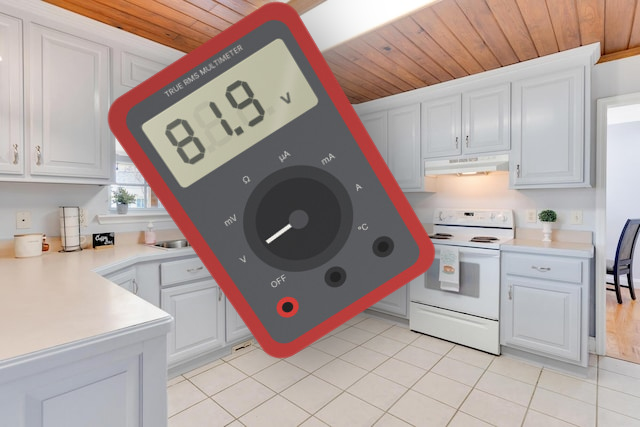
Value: 81.9,V
